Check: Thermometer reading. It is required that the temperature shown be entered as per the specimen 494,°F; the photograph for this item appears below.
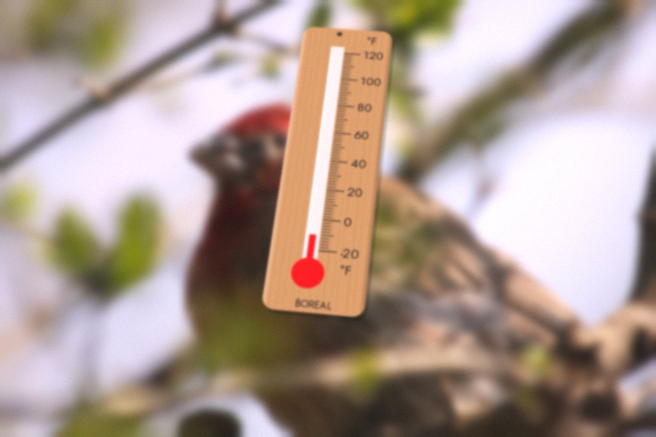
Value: -10,°F
